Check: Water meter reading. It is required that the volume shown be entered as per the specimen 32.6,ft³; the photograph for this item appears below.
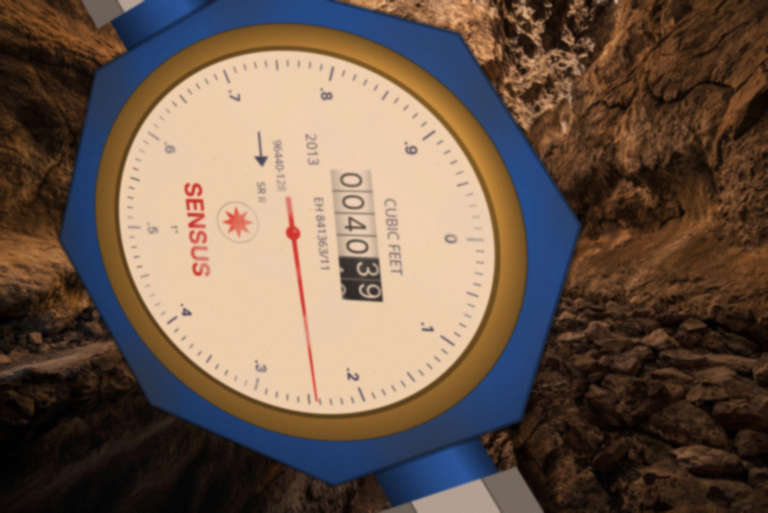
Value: 4039.24,ft³
